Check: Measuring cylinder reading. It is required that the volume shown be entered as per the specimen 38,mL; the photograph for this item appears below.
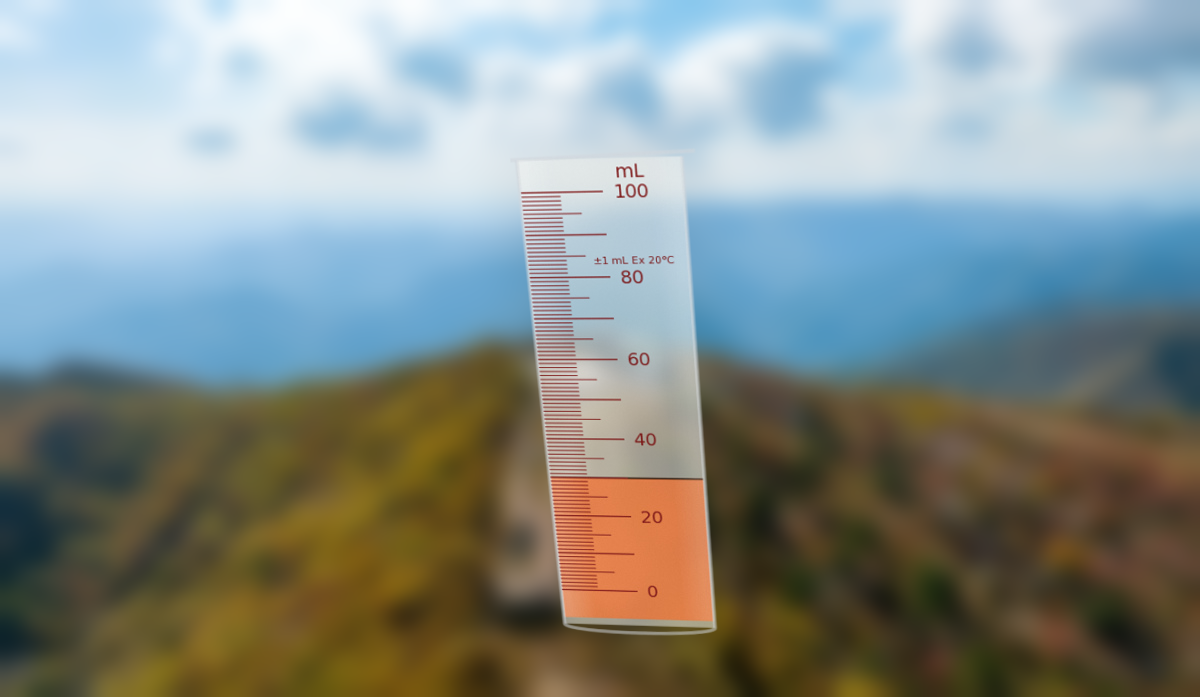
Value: 30,mL
